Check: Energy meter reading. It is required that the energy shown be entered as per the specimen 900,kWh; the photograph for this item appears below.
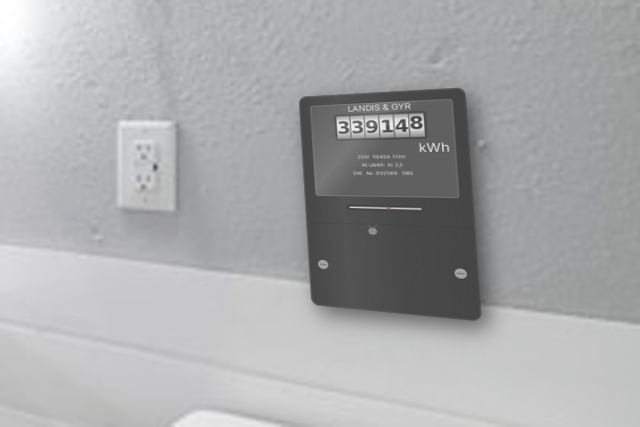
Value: 339148,kWh
